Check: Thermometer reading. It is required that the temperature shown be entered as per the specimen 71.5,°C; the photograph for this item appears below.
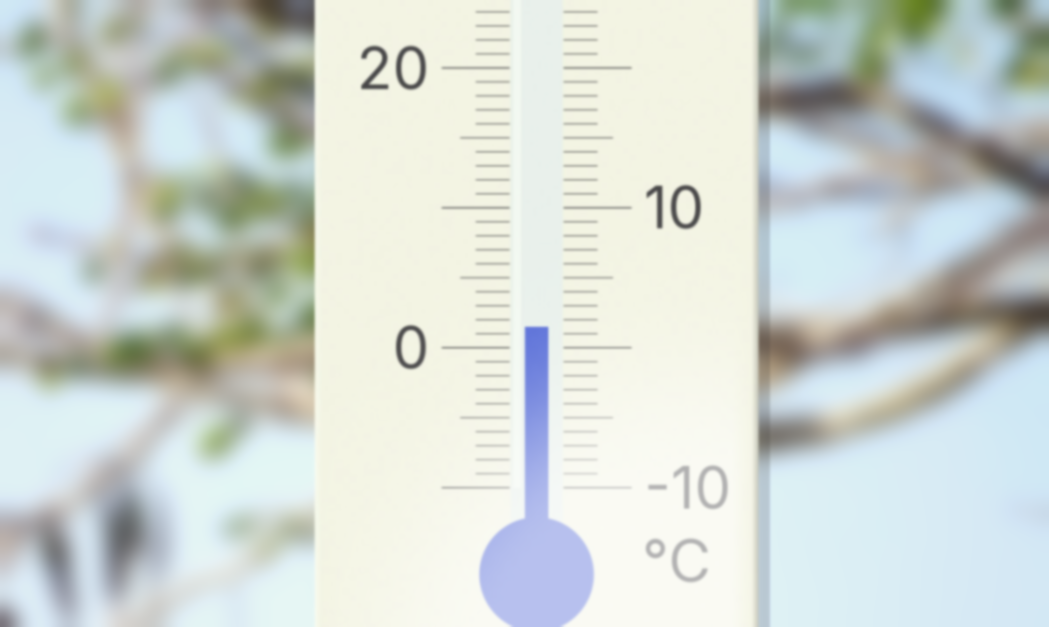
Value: 1.5,°C
